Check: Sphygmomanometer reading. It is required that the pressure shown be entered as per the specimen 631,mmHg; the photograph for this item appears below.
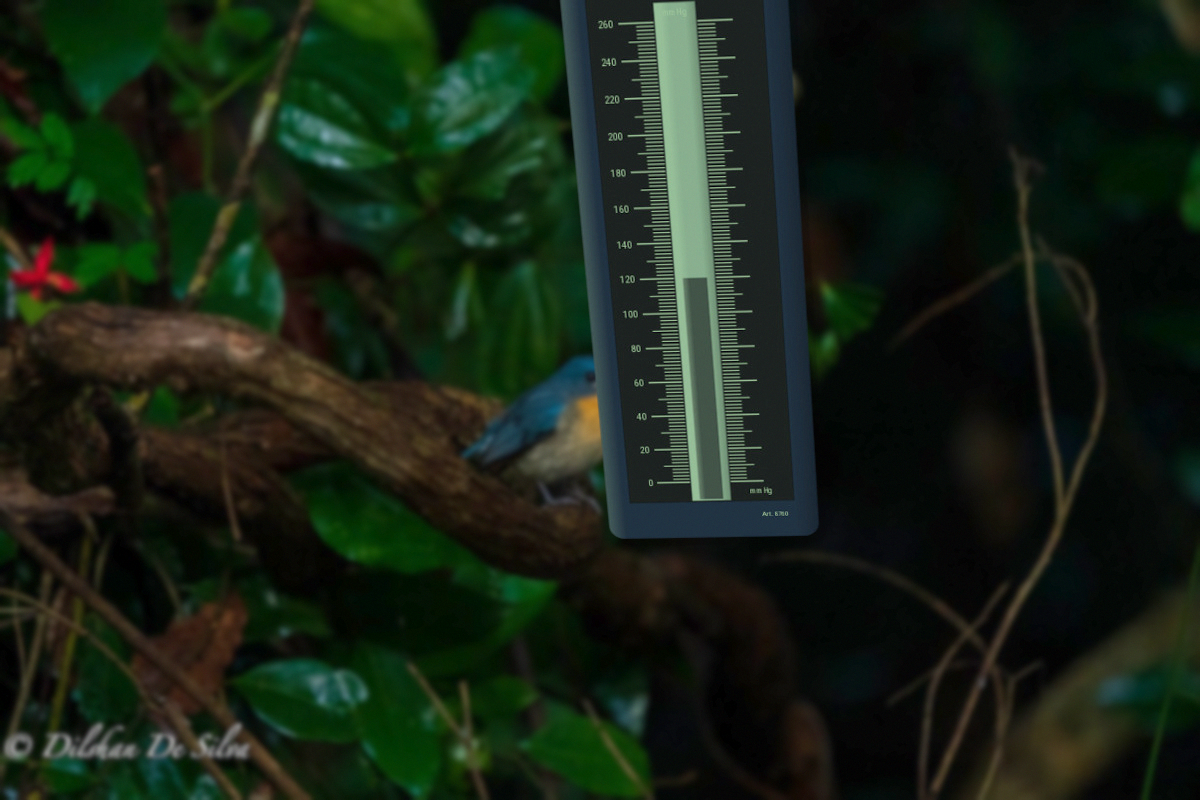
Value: 120,mmHg
